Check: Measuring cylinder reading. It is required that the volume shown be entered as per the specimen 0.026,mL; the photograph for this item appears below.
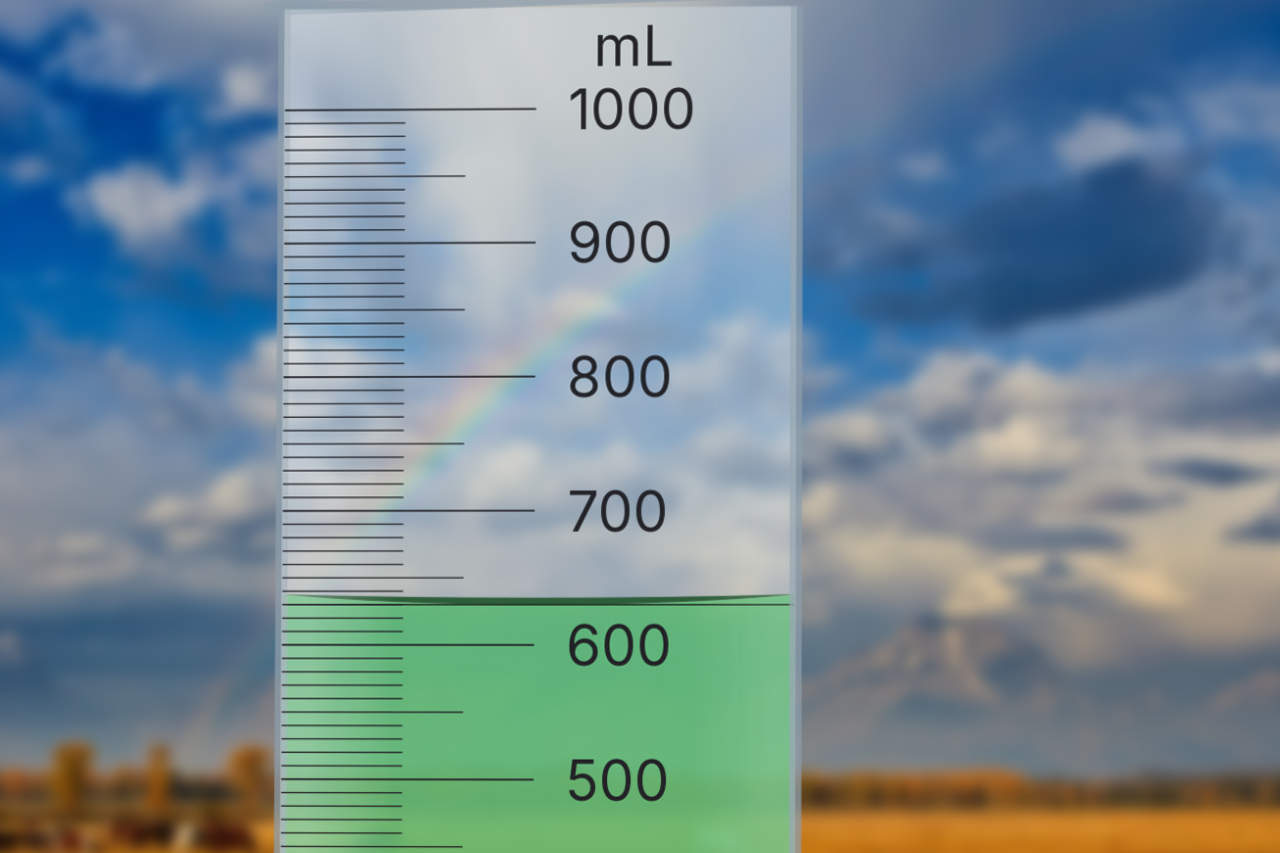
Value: 630,mL
